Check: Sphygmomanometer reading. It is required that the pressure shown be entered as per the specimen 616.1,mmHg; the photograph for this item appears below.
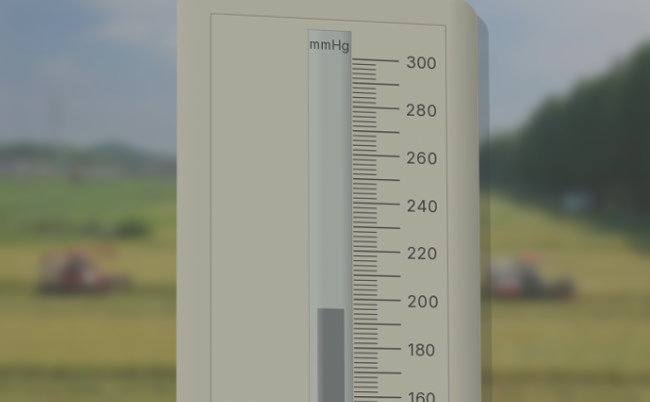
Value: 196,mmHg
